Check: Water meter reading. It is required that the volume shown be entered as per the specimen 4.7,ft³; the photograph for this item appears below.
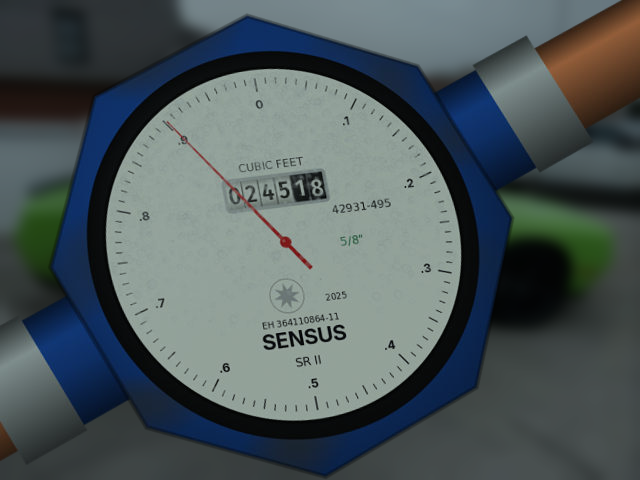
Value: 24517.90,ft³
